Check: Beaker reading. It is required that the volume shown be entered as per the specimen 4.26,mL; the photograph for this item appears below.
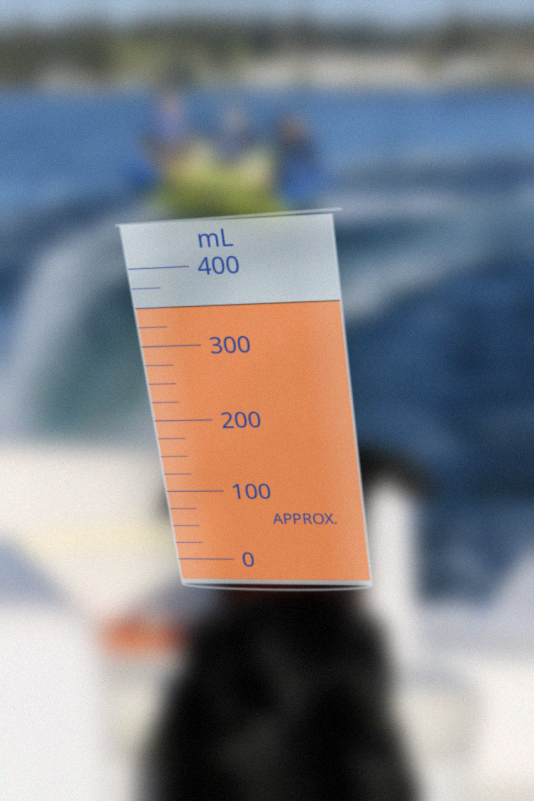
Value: 350,mL
